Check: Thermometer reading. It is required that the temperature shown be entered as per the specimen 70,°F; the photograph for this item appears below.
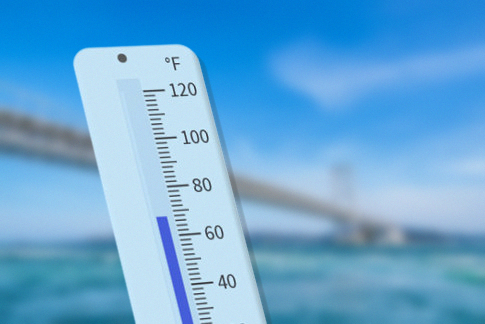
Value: 68,°F
